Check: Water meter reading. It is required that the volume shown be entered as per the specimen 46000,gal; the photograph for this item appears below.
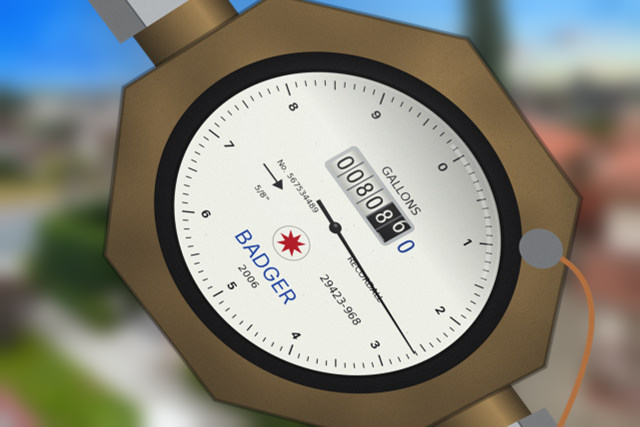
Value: 80862.6,gal
